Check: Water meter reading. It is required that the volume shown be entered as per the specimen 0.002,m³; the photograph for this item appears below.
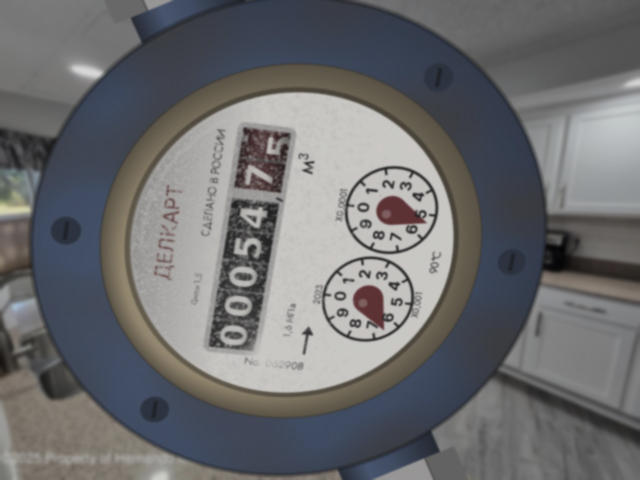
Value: 54.7465,m³
